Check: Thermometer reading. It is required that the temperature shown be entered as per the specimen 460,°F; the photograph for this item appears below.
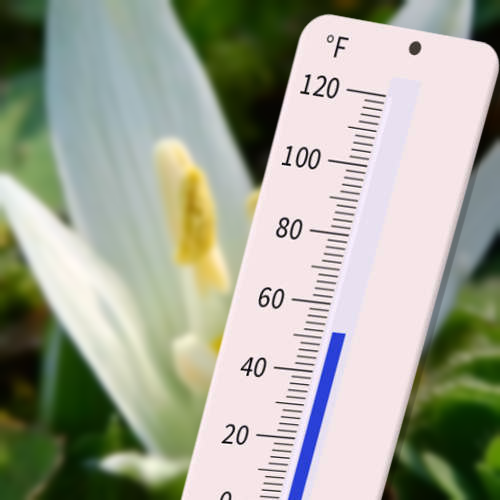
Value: 52,°F
